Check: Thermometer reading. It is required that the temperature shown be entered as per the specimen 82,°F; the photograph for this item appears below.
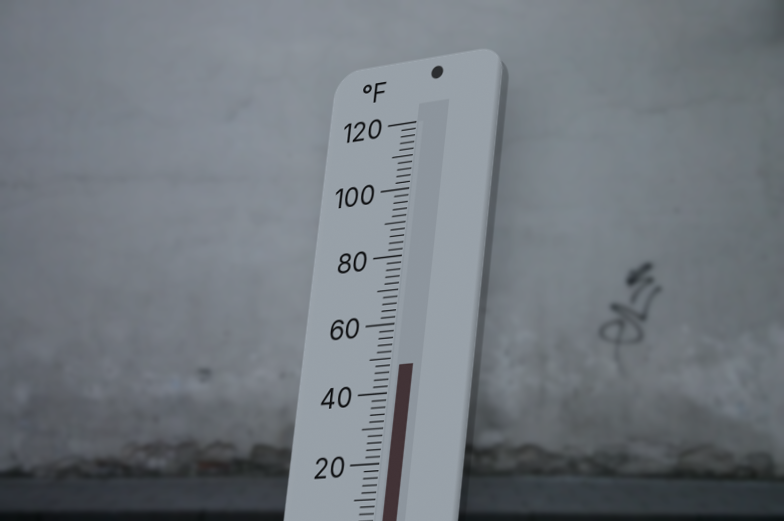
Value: 48,°F
